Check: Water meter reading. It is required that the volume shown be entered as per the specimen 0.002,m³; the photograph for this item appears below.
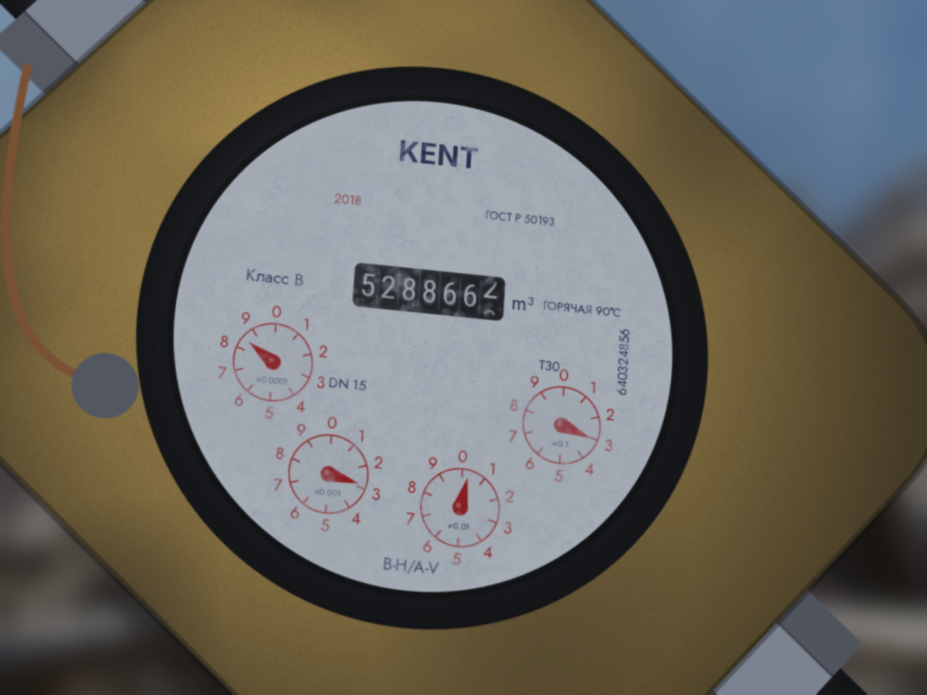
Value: 5288662.3028,m³
